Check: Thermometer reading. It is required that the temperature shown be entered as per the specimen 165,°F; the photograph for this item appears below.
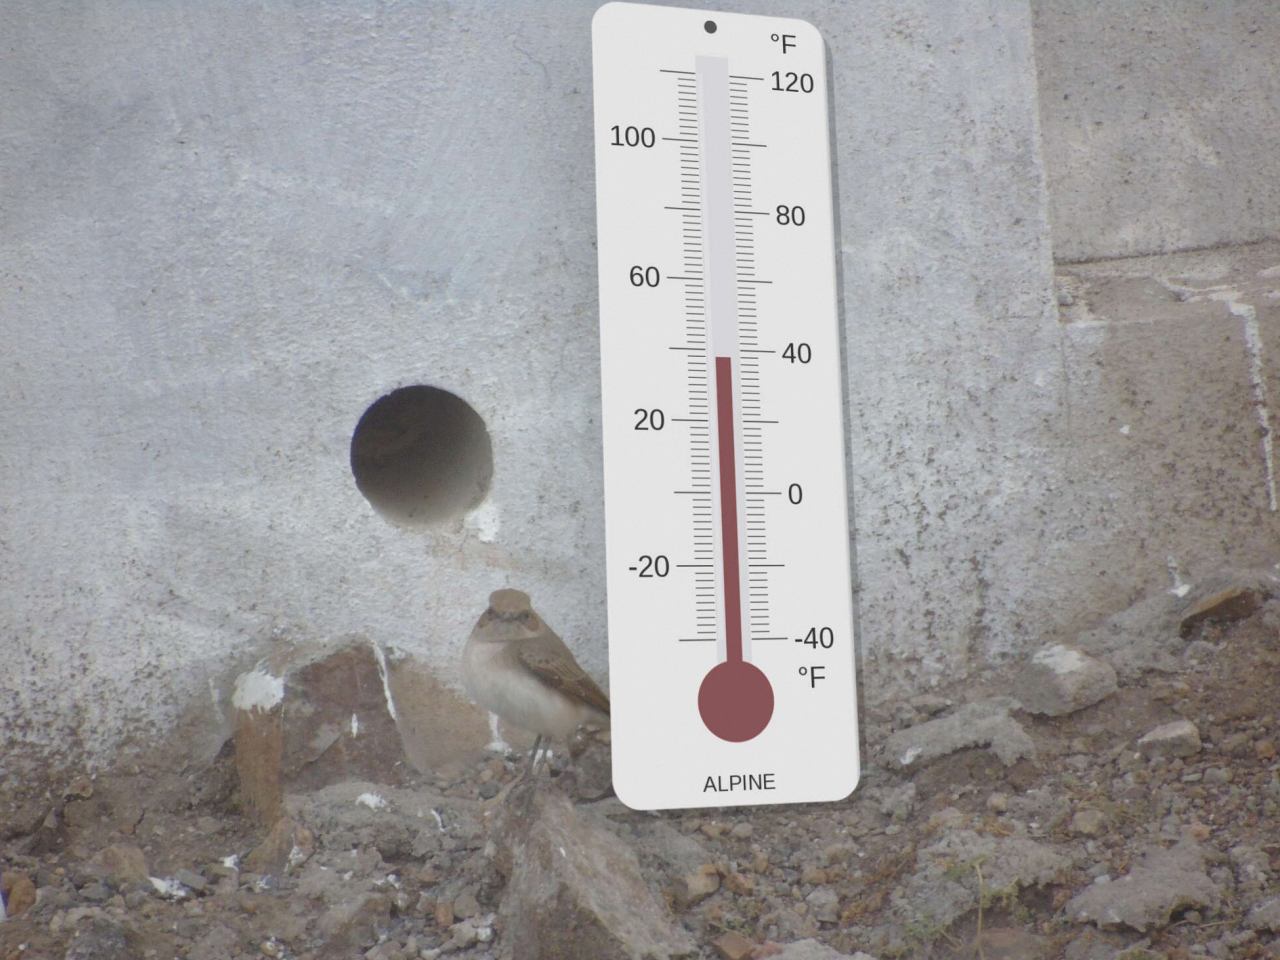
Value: 38,°F
